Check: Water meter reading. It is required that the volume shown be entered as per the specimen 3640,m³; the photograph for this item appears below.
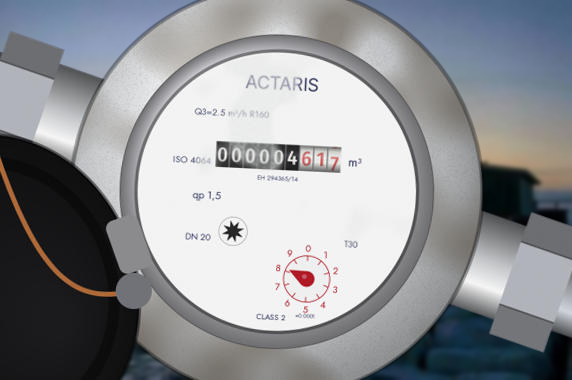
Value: 4.6168,m³
